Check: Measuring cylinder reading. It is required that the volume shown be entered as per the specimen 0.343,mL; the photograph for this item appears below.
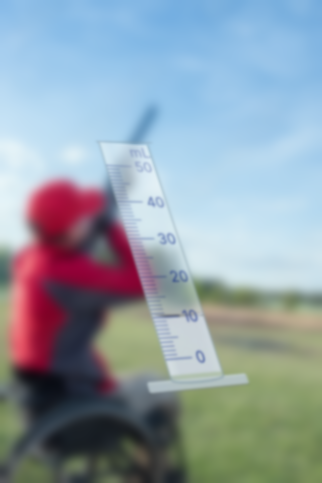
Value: 10,mL
